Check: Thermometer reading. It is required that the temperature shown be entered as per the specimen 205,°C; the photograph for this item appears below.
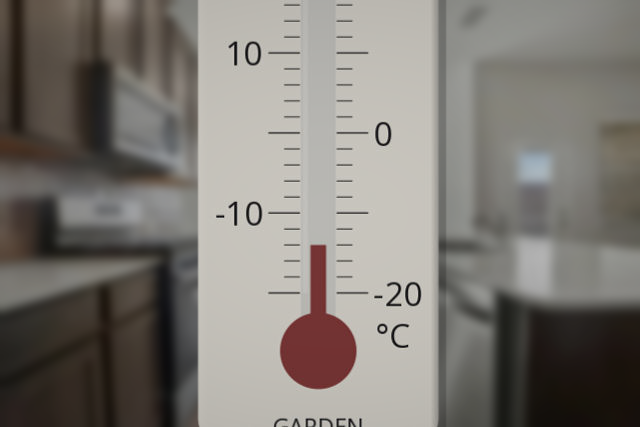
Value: -14,°C
